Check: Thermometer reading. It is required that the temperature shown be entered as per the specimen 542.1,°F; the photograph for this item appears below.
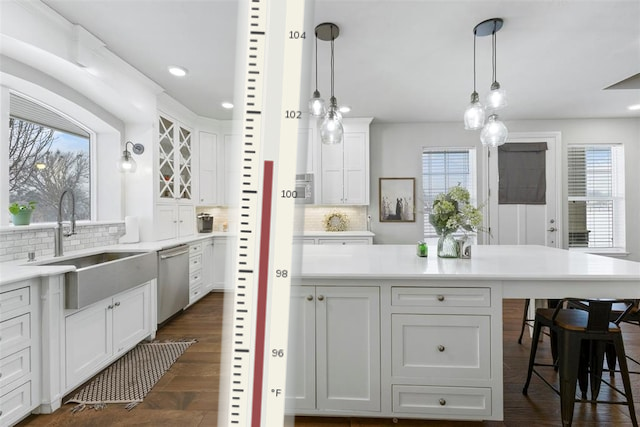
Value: 100.8,°F
